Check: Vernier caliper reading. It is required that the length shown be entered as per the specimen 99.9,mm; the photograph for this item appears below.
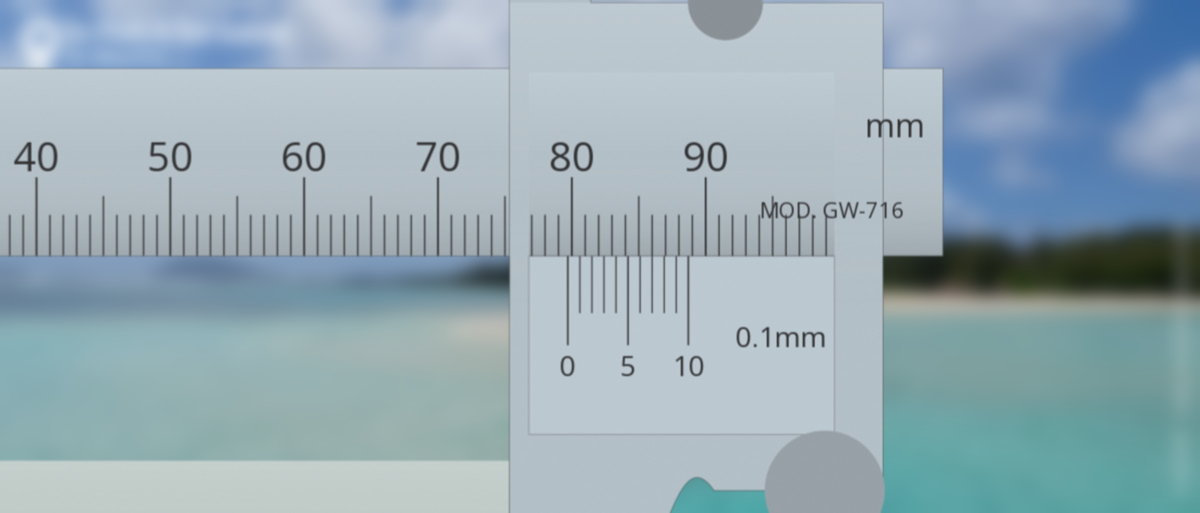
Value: 79.7,mm
